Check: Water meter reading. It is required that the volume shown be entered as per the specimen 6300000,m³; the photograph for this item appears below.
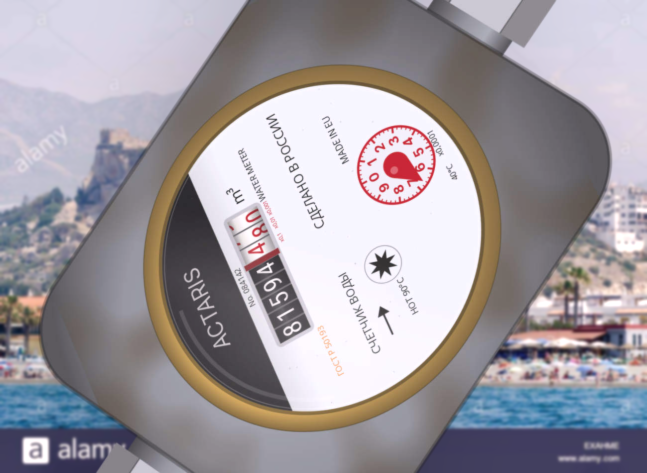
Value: 81594.4796,m³
